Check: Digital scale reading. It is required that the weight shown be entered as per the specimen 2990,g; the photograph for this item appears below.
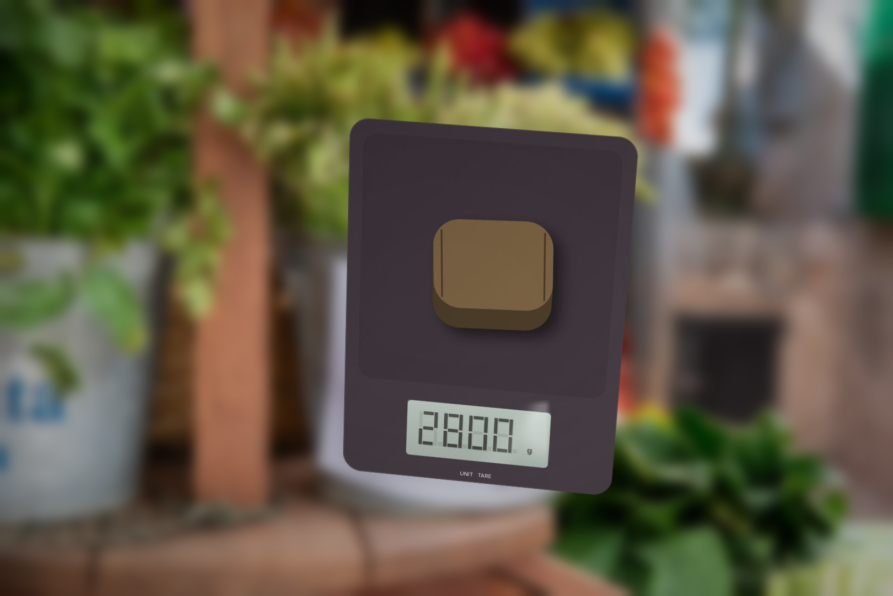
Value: 2800,g
